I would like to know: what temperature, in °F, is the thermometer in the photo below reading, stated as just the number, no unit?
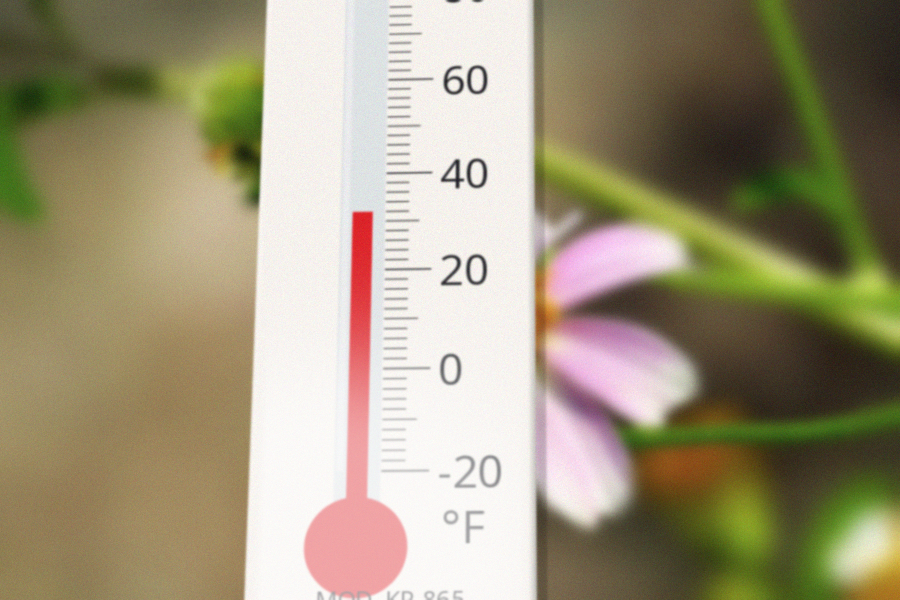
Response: 32
